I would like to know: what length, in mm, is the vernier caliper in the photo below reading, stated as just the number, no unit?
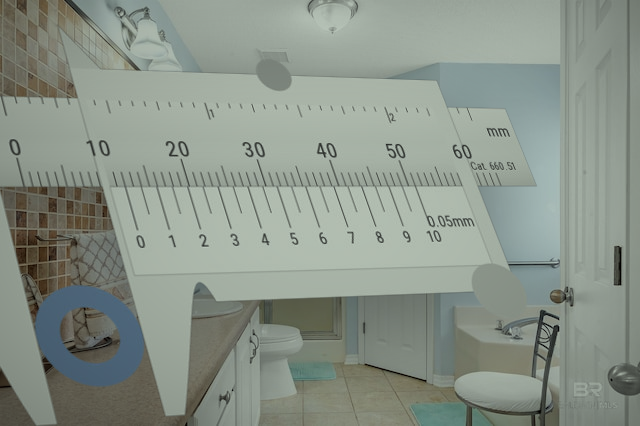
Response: 12.0
